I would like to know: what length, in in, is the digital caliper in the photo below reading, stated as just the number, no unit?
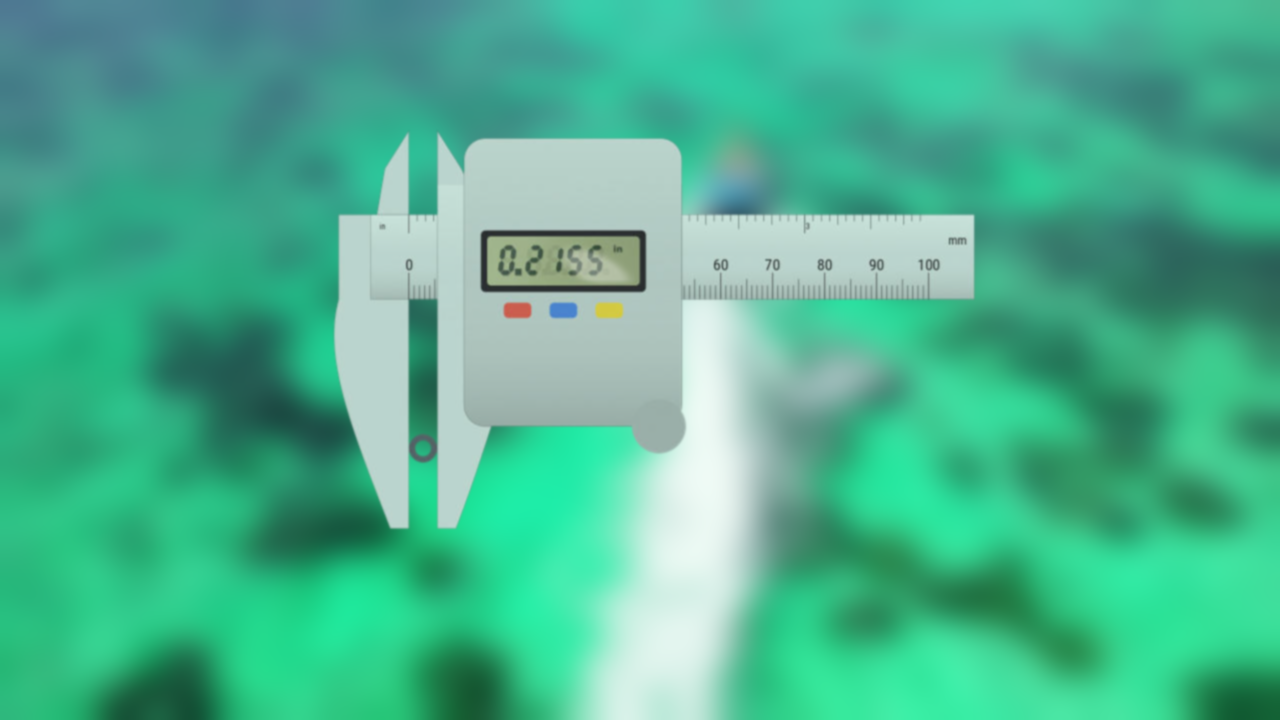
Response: 0.2155
